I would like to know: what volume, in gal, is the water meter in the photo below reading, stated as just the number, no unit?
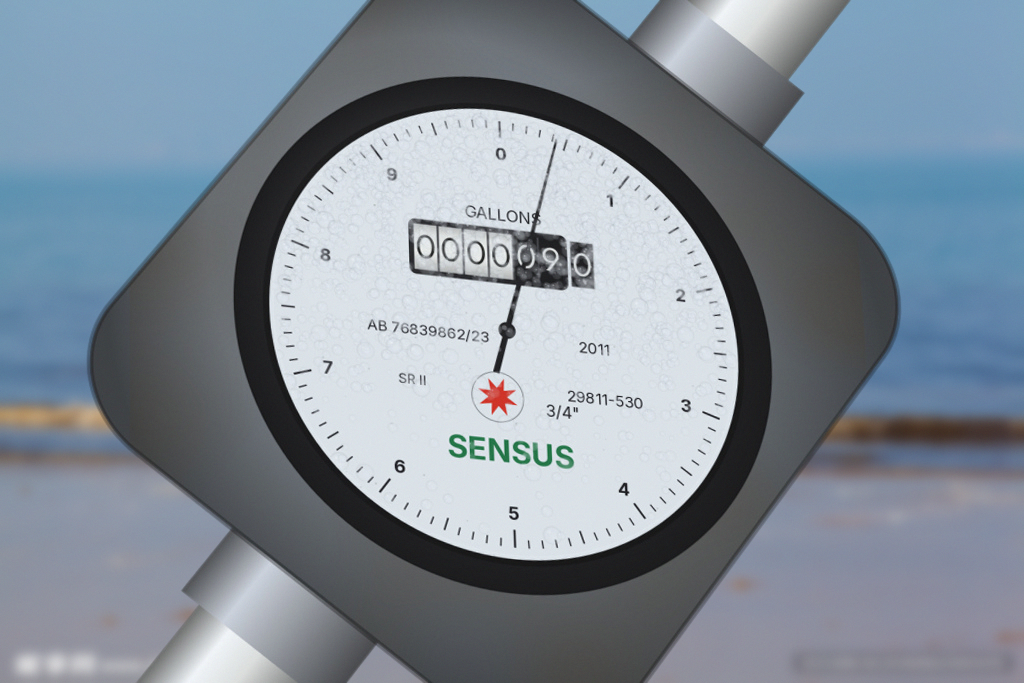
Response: 90.4
